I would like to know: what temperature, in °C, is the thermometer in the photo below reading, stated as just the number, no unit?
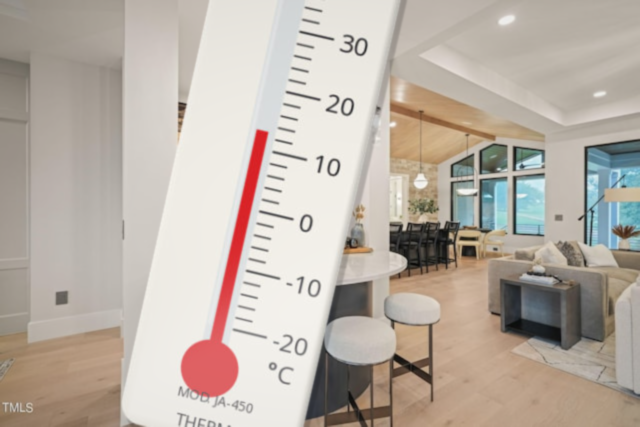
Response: 13
